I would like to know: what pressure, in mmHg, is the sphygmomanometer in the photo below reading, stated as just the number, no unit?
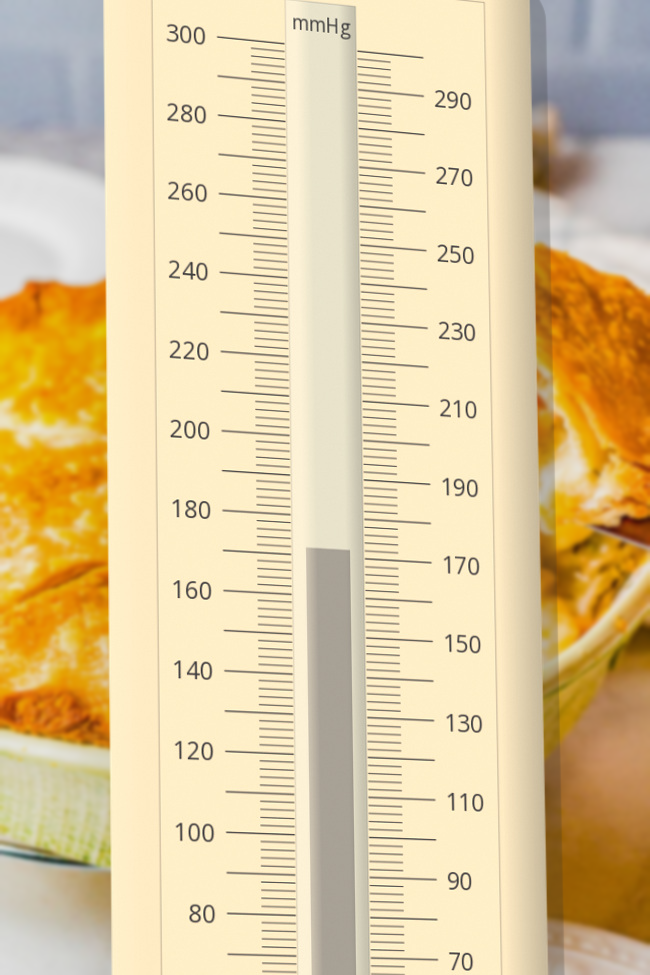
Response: 172
